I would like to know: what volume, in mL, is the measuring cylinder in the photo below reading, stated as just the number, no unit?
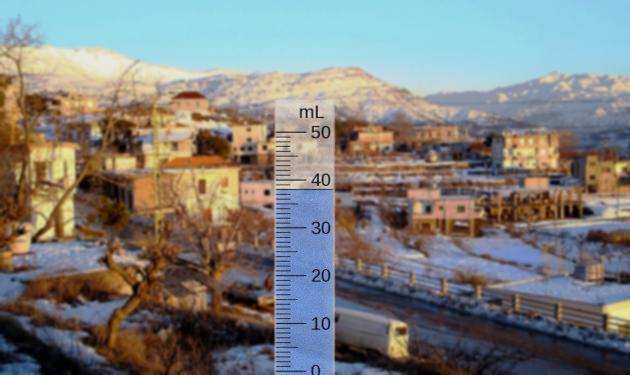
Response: 38
